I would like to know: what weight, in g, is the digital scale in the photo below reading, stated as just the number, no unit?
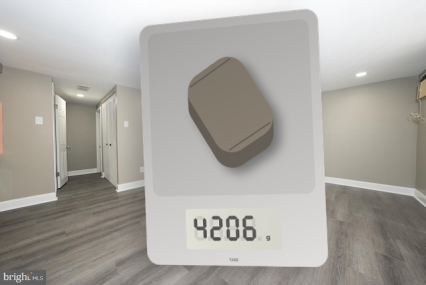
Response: 4206
